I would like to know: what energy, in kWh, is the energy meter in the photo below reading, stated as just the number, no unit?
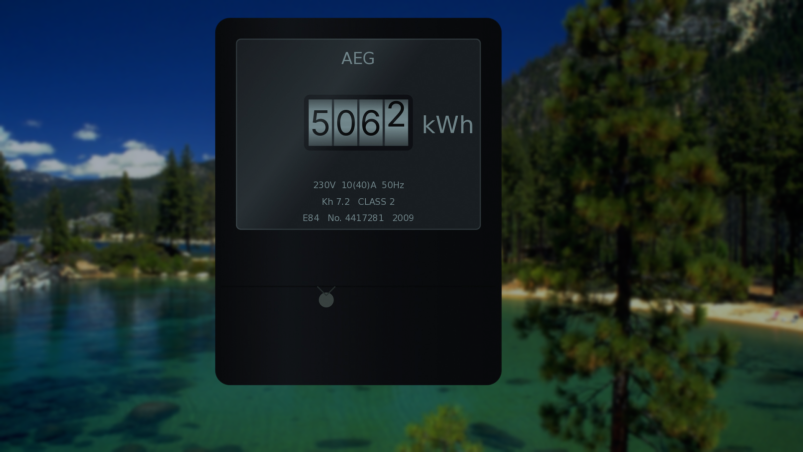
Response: 5062
